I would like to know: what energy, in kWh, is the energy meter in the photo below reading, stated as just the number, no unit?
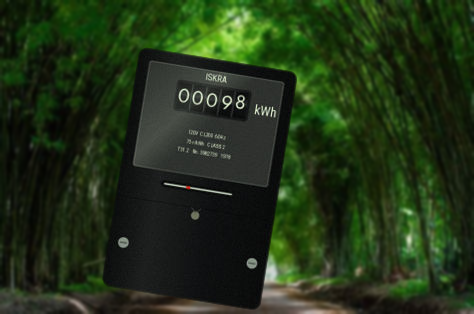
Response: 98
